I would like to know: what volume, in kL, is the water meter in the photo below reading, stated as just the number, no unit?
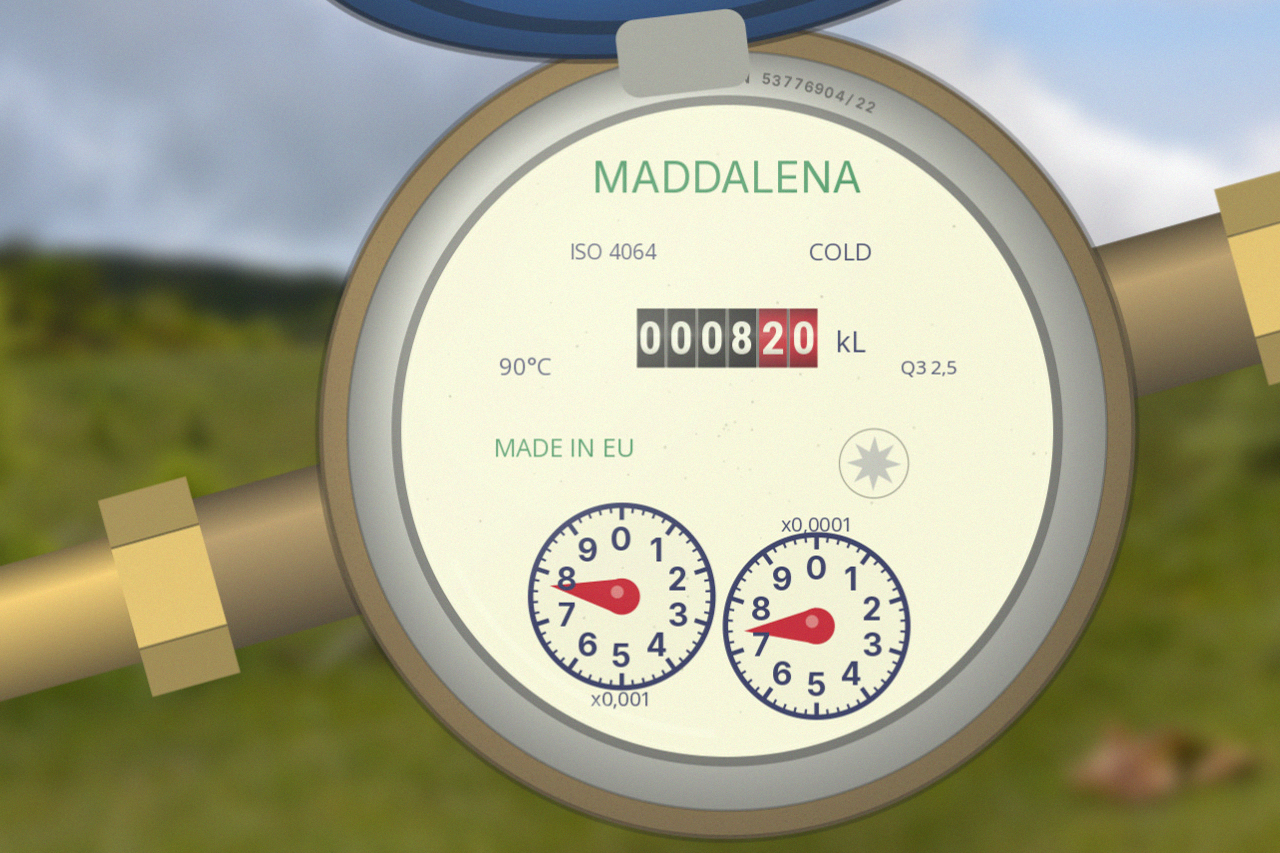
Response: 8.2077
